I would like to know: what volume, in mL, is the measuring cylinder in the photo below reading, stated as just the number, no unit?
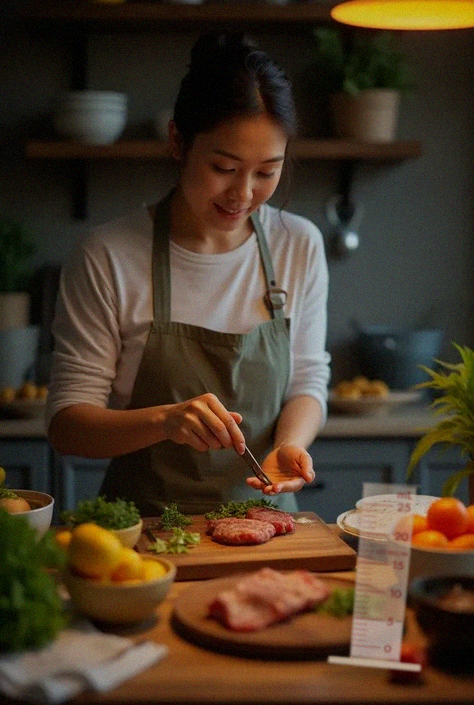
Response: 5
